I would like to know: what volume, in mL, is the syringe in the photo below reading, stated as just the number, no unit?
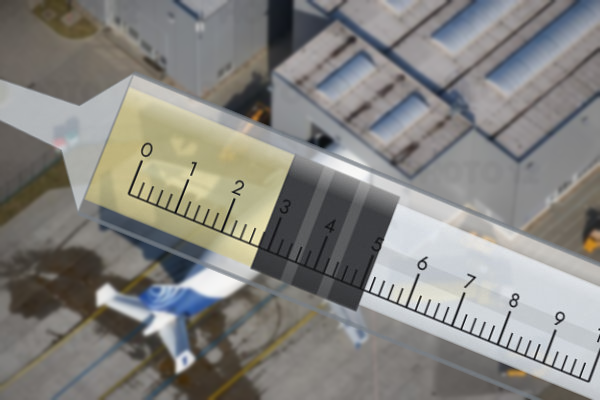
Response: 2.8
